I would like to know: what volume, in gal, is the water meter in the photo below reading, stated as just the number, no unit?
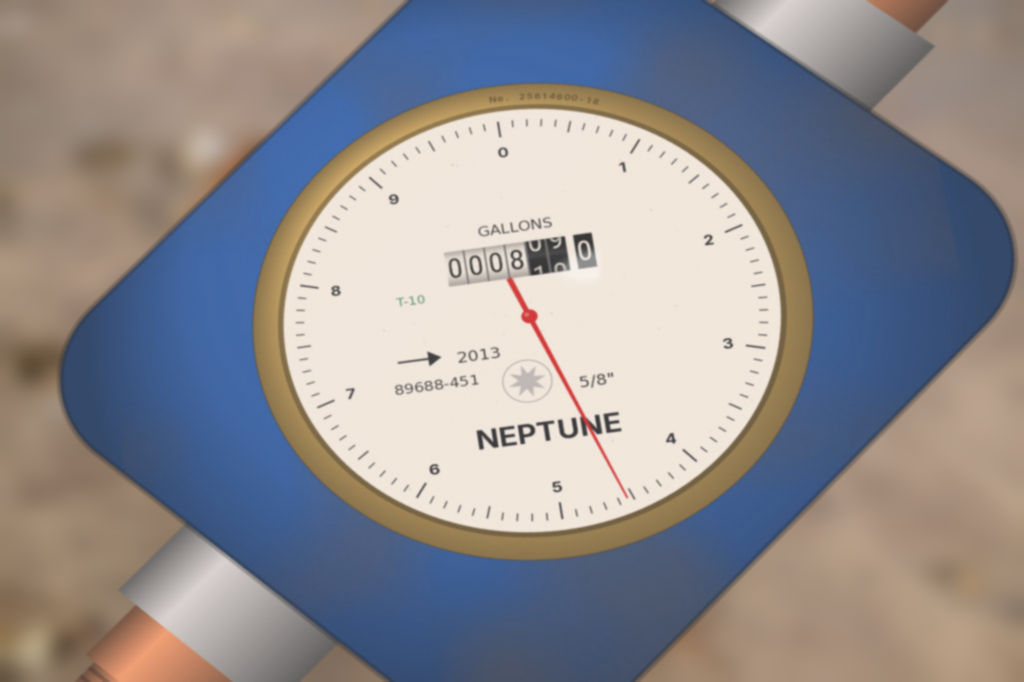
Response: 8094.5
